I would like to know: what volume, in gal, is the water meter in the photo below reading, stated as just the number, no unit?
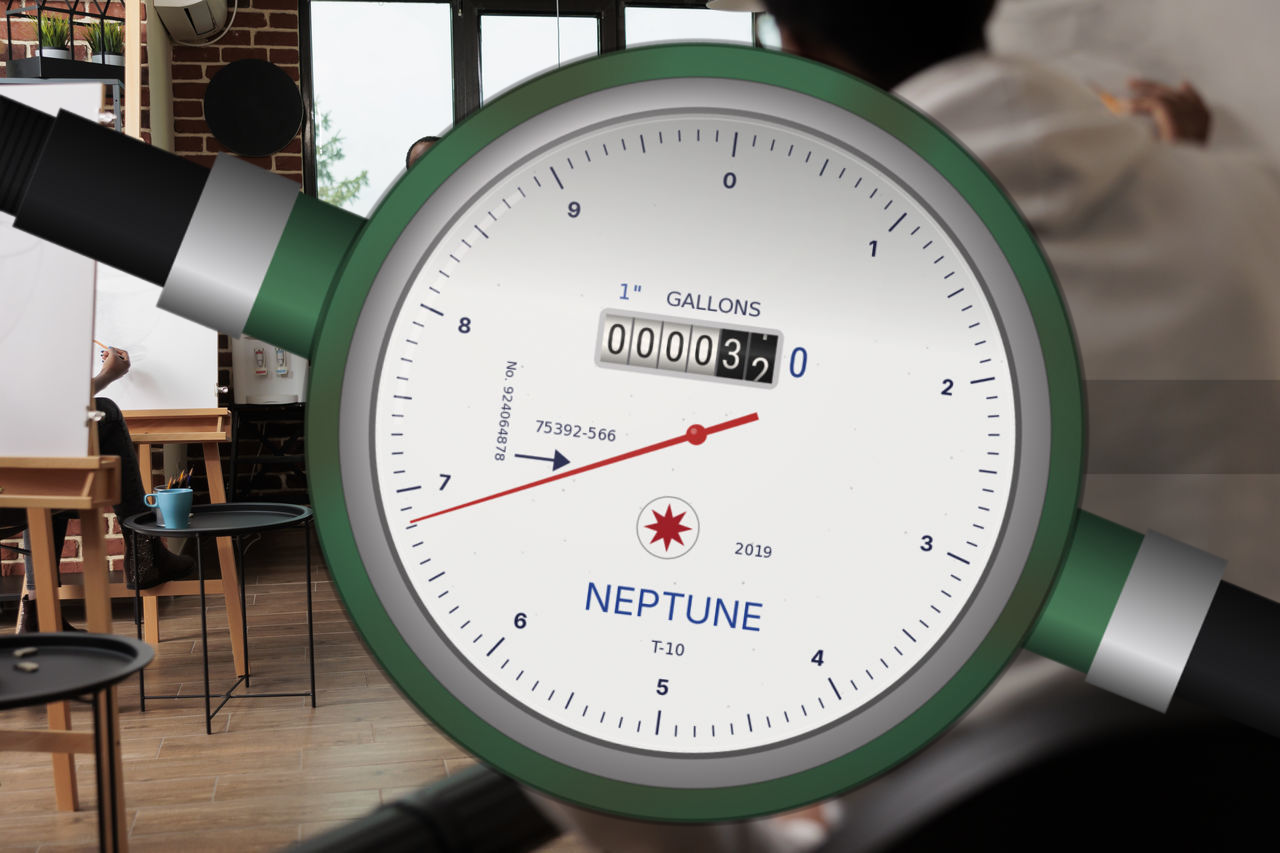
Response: 316.8
